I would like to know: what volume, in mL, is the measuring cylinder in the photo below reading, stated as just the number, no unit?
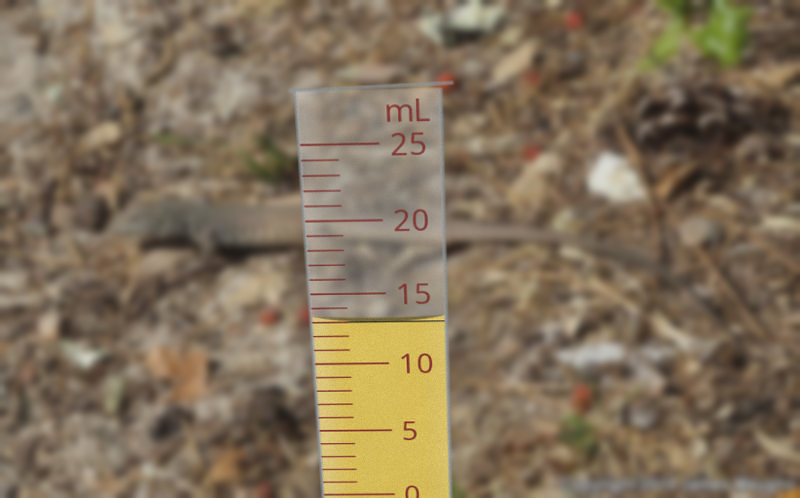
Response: 13
